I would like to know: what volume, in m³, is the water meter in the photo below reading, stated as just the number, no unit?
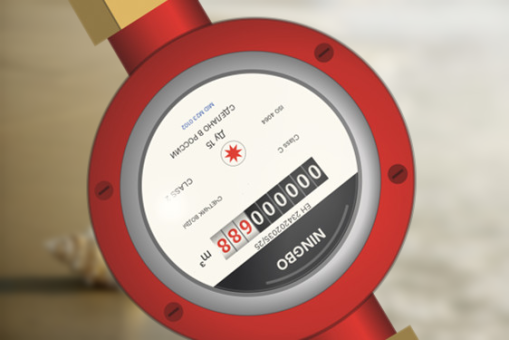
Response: 0.688
